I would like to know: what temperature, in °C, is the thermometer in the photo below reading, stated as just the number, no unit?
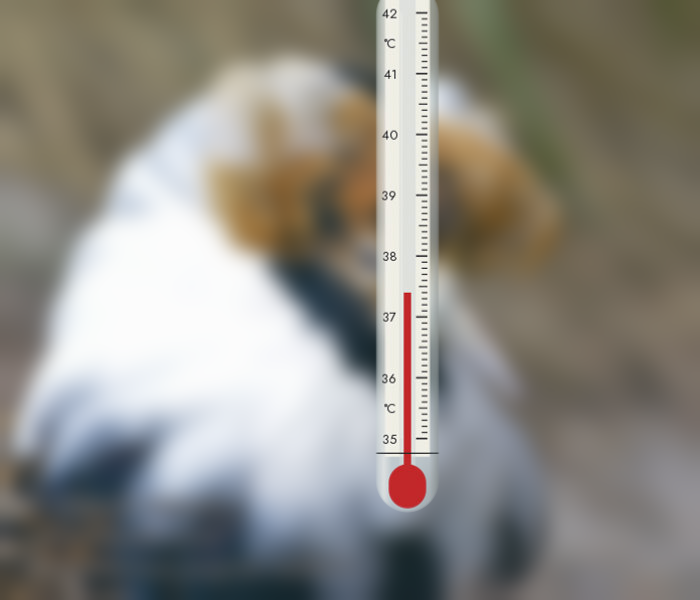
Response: 37.4
